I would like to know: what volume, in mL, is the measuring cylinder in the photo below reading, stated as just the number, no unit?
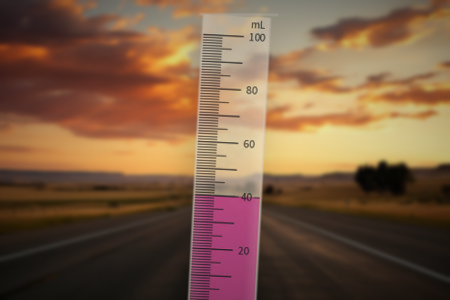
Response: 40
